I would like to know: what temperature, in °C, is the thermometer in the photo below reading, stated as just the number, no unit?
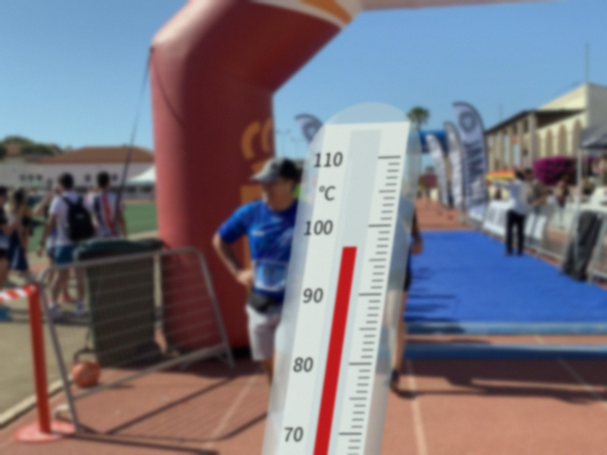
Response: 97
